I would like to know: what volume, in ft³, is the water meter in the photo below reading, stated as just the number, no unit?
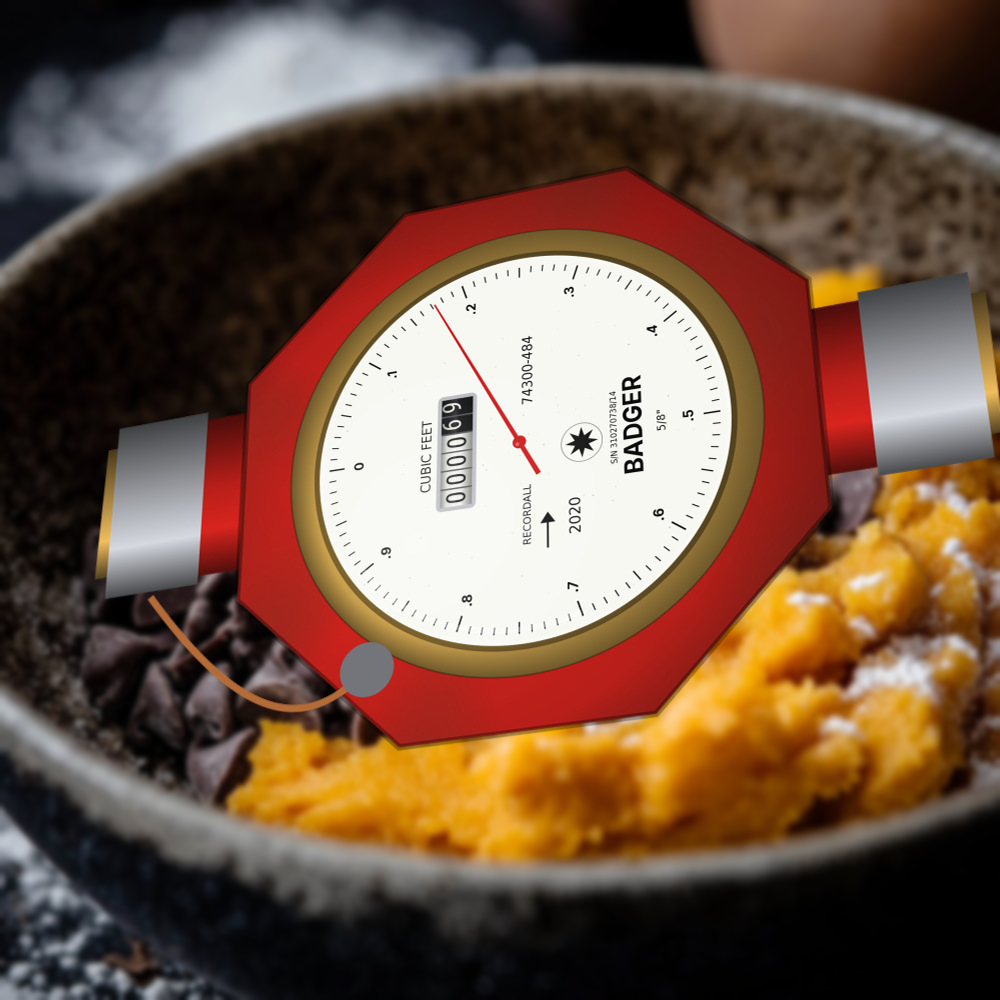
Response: 69.17
